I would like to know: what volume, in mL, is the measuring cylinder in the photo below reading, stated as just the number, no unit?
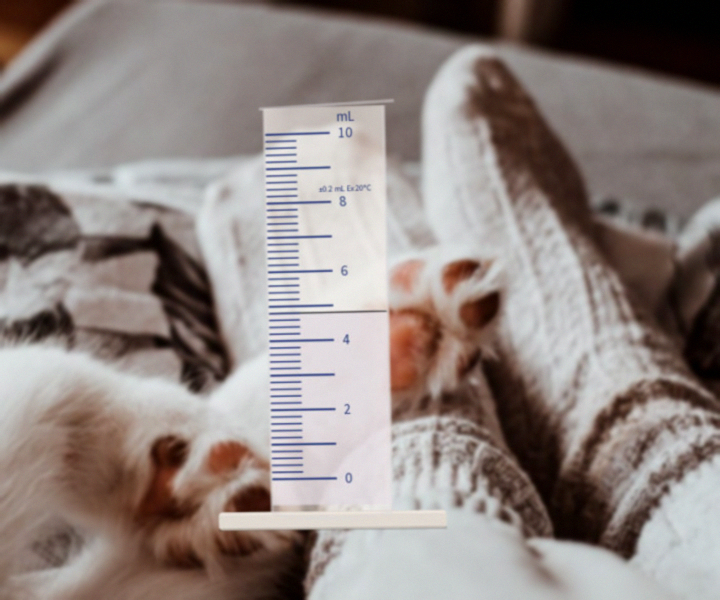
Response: 4.8
